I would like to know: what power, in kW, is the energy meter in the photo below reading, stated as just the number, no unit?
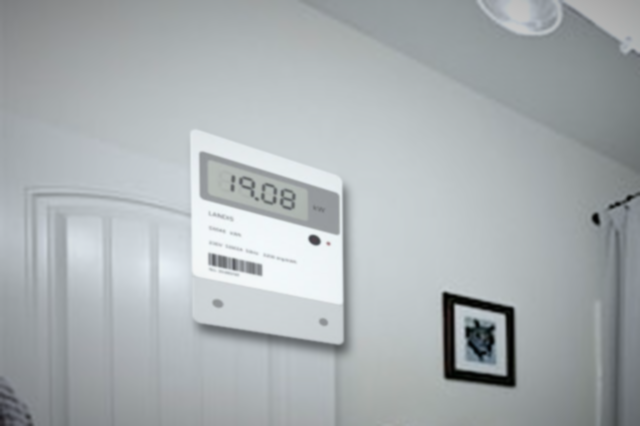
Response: 19.08
